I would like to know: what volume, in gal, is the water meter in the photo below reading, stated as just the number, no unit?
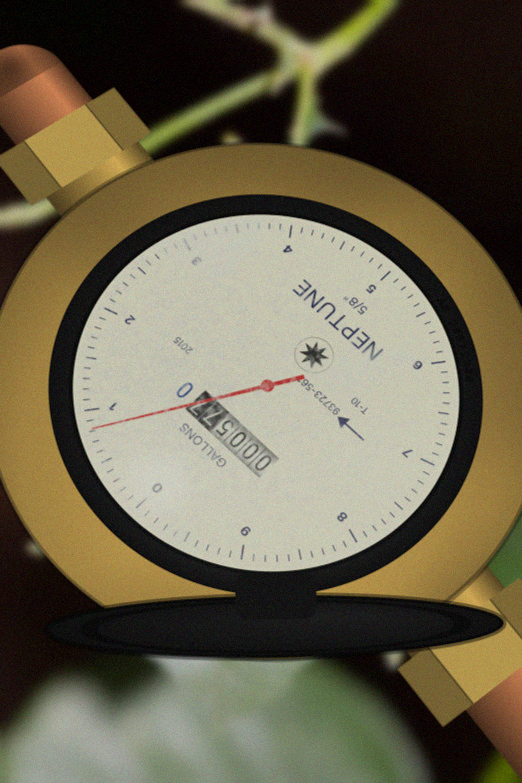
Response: 5770.8
